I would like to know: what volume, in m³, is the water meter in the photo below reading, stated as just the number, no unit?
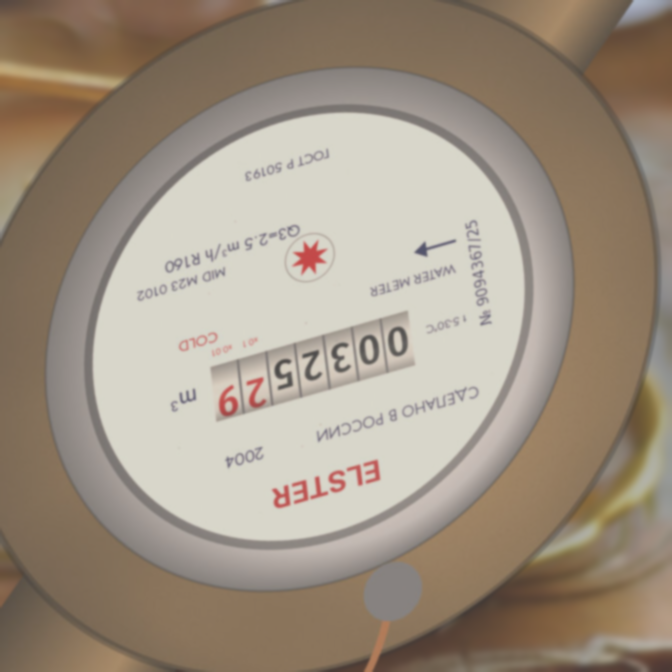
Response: 325.29
